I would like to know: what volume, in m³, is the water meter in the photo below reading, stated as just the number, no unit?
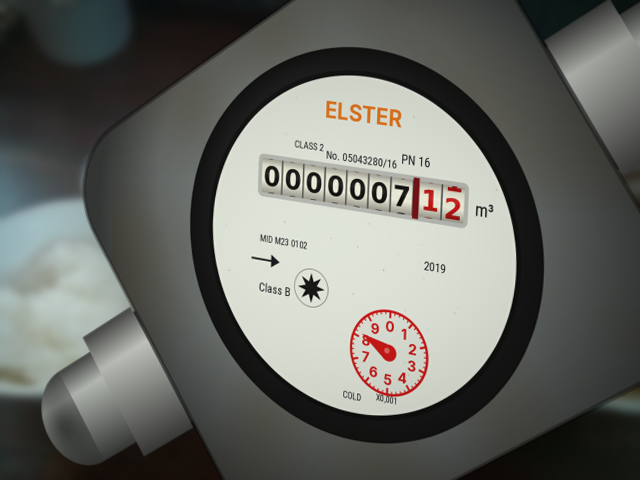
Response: 7.118
